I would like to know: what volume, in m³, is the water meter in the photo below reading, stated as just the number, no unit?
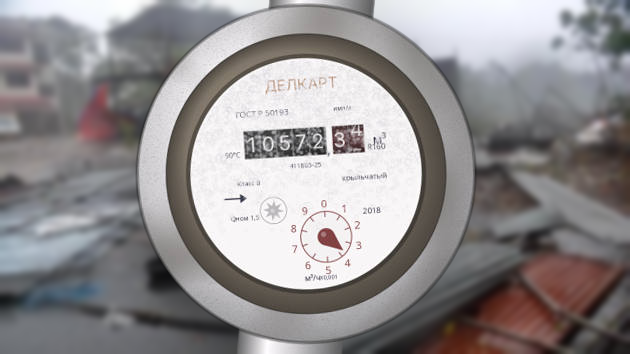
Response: 10572.343
